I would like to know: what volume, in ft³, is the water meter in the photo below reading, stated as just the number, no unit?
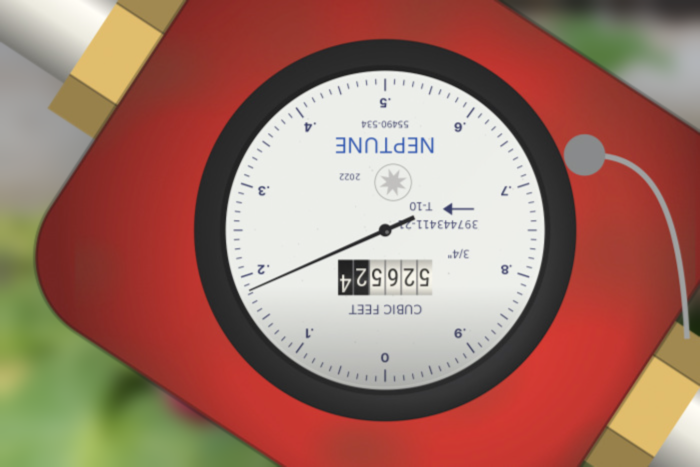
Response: 526524.18
